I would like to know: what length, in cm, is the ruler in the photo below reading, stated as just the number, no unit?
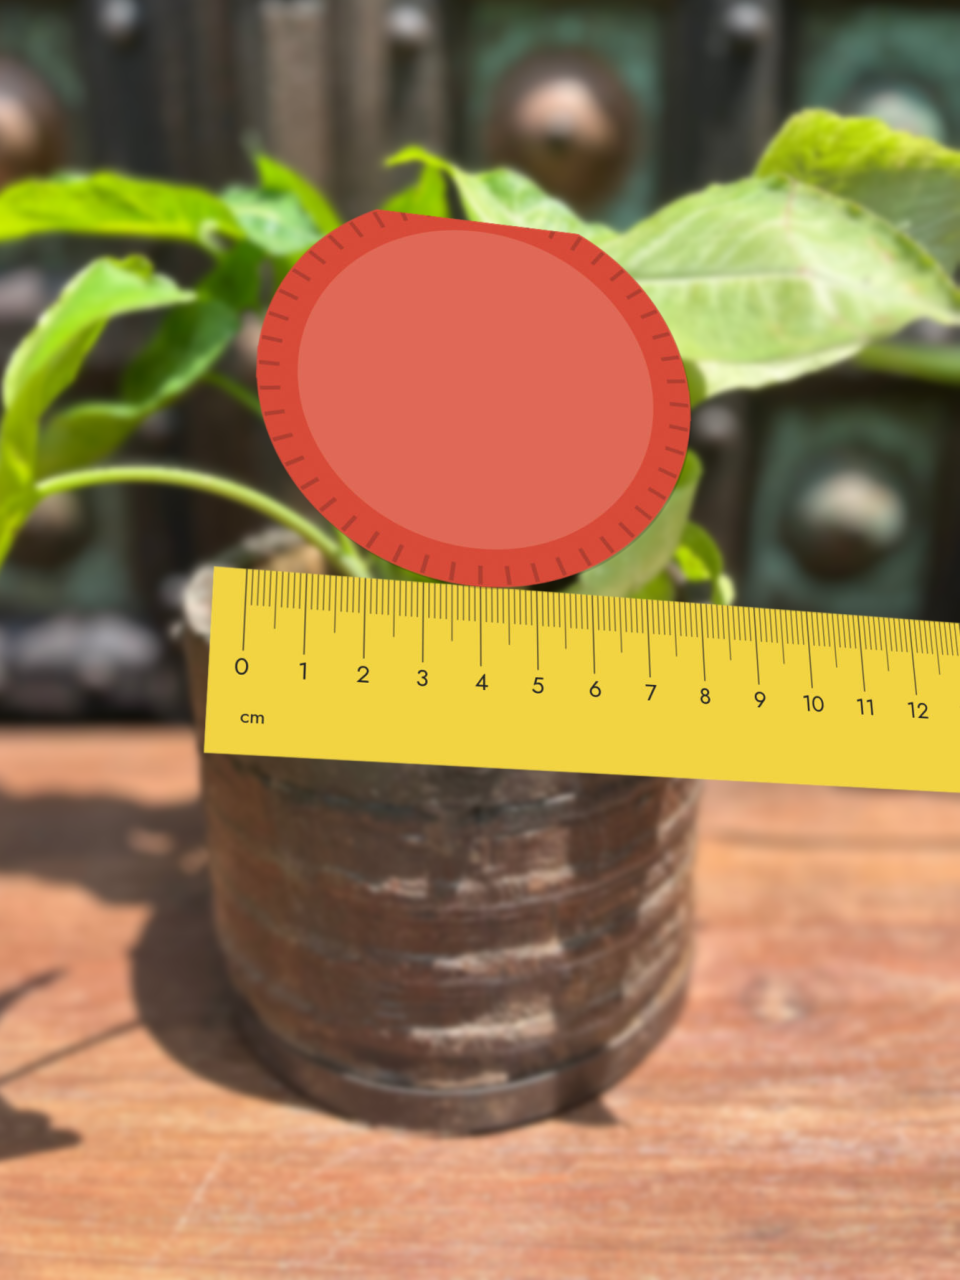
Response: 8
